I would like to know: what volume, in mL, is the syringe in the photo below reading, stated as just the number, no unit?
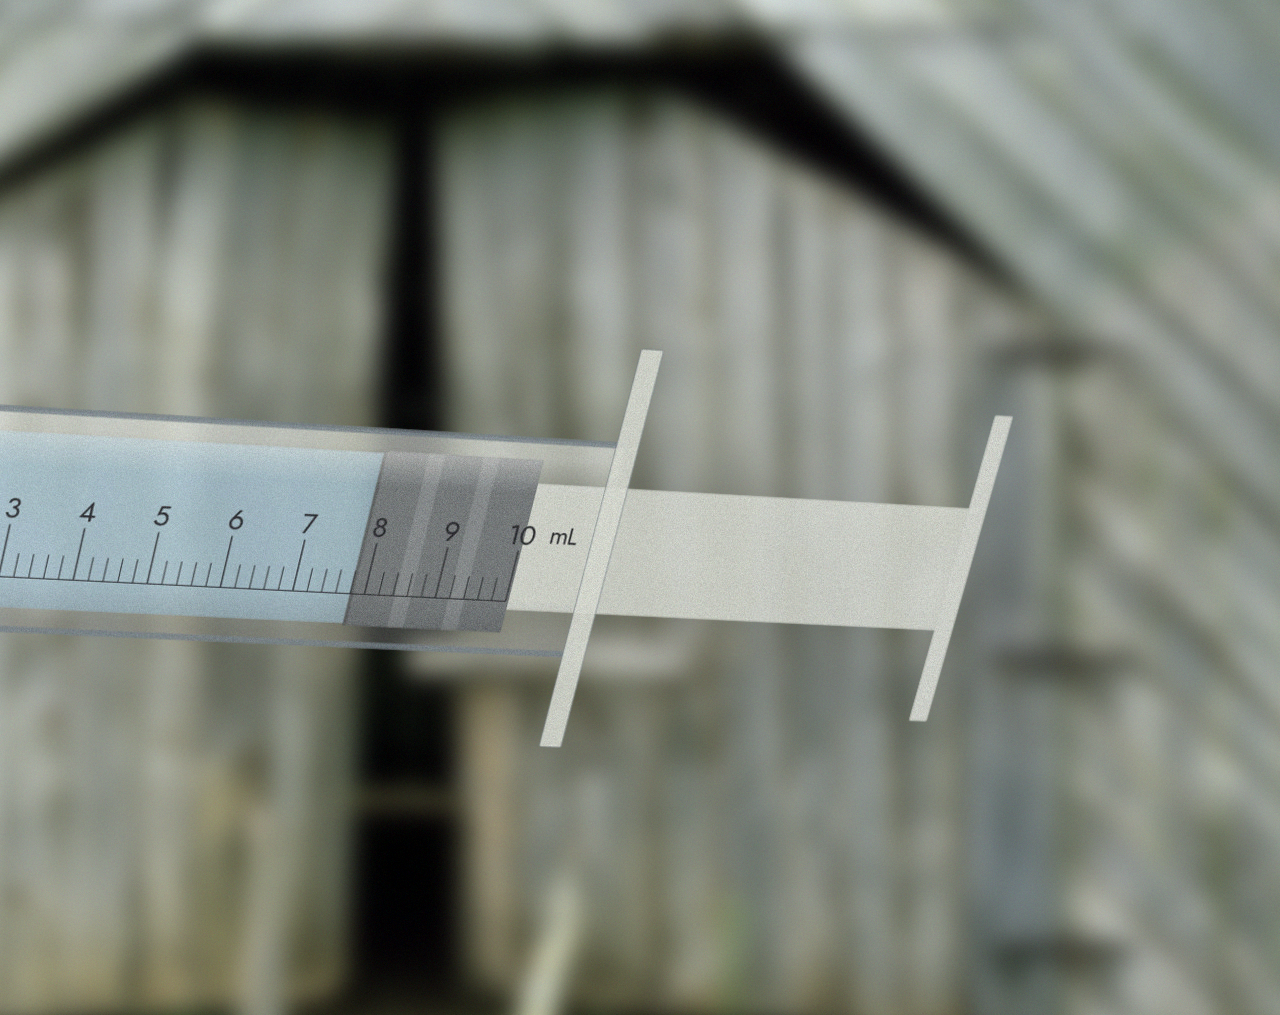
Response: 7.8
